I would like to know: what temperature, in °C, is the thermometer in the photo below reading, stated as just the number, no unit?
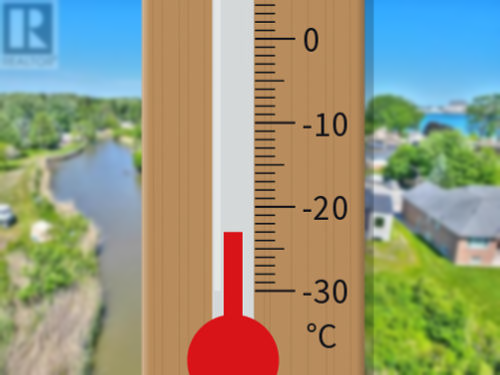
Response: -23
